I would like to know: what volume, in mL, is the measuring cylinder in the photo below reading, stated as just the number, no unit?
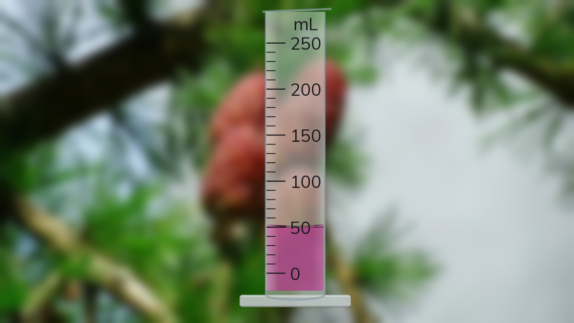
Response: 50
